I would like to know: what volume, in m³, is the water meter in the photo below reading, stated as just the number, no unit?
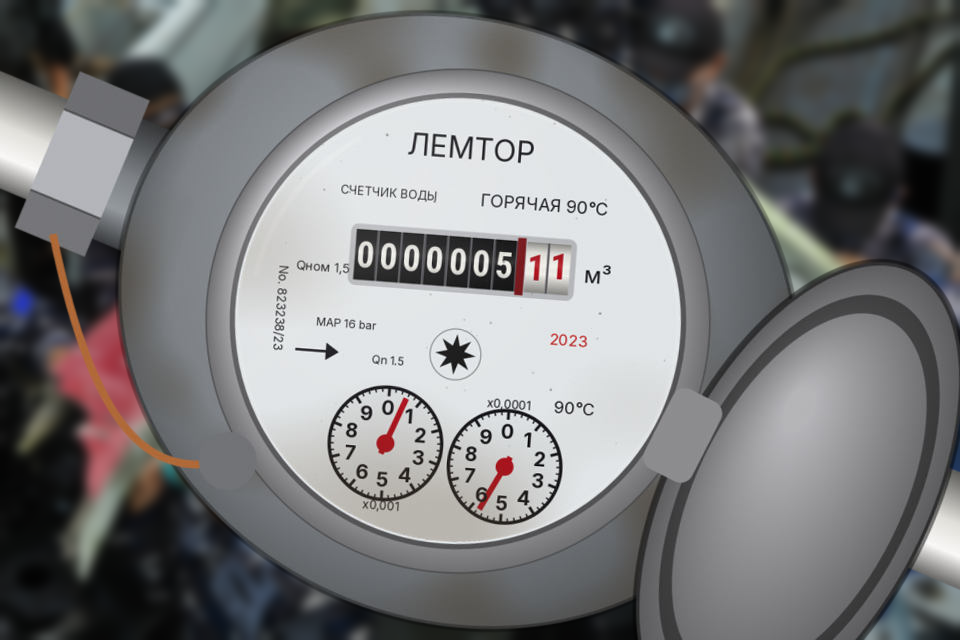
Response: 5.1105
